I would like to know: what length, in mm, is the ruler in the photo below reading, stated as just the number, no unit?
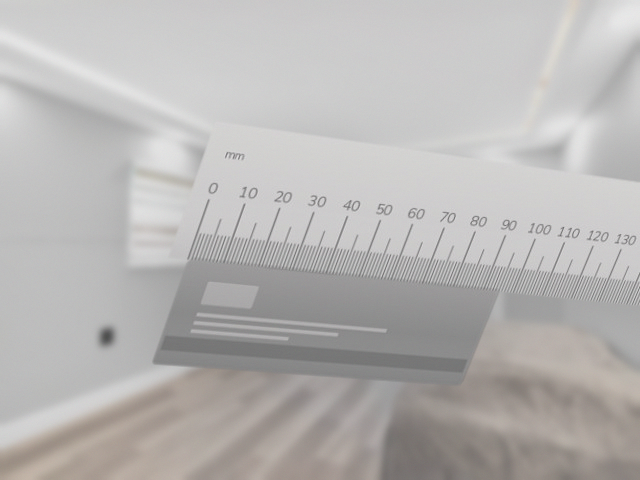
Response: 95
